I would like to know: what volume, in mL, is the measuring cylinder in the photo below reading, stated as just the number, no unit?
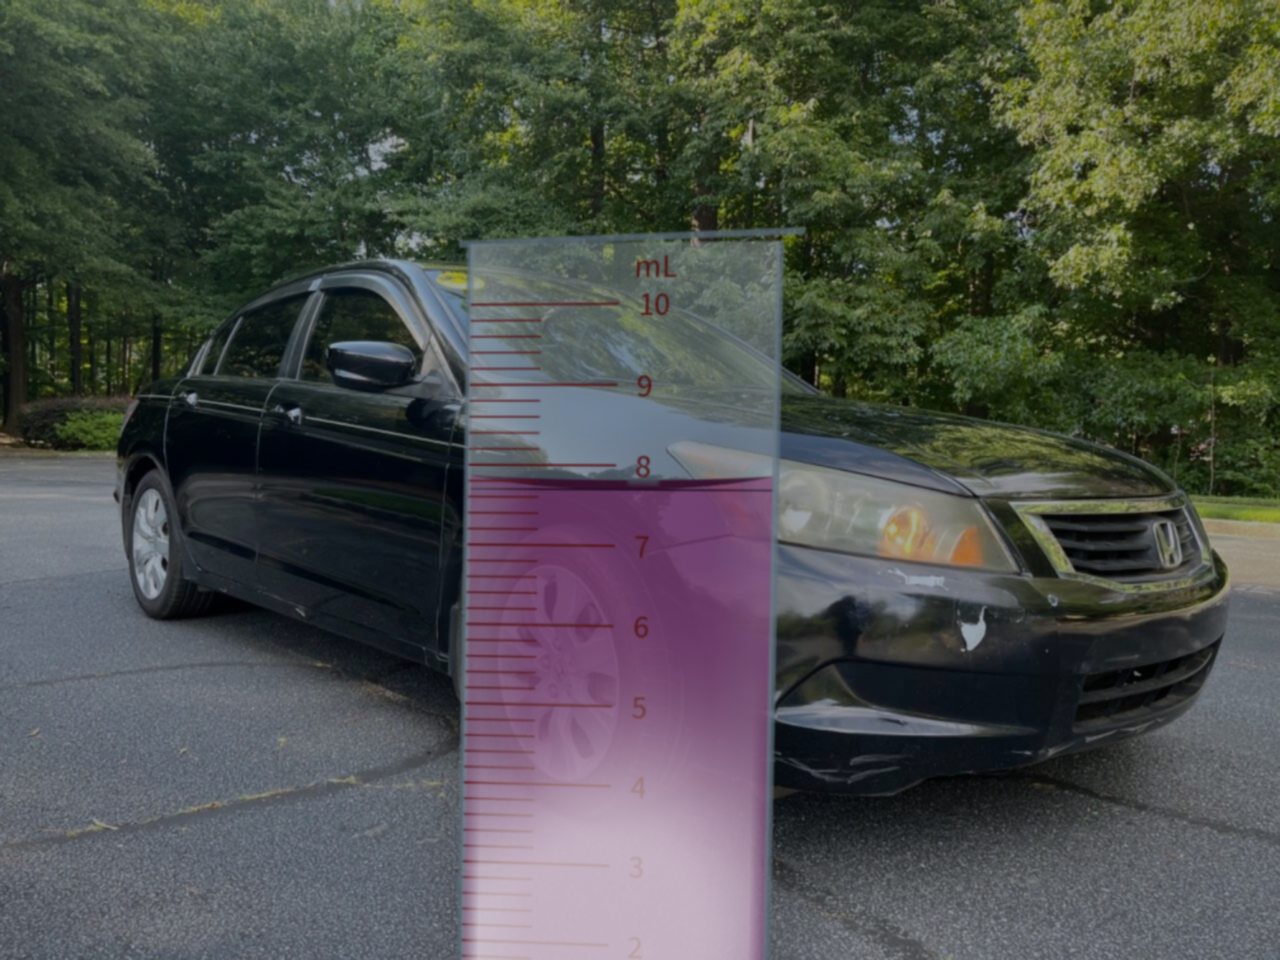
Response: 7.7
